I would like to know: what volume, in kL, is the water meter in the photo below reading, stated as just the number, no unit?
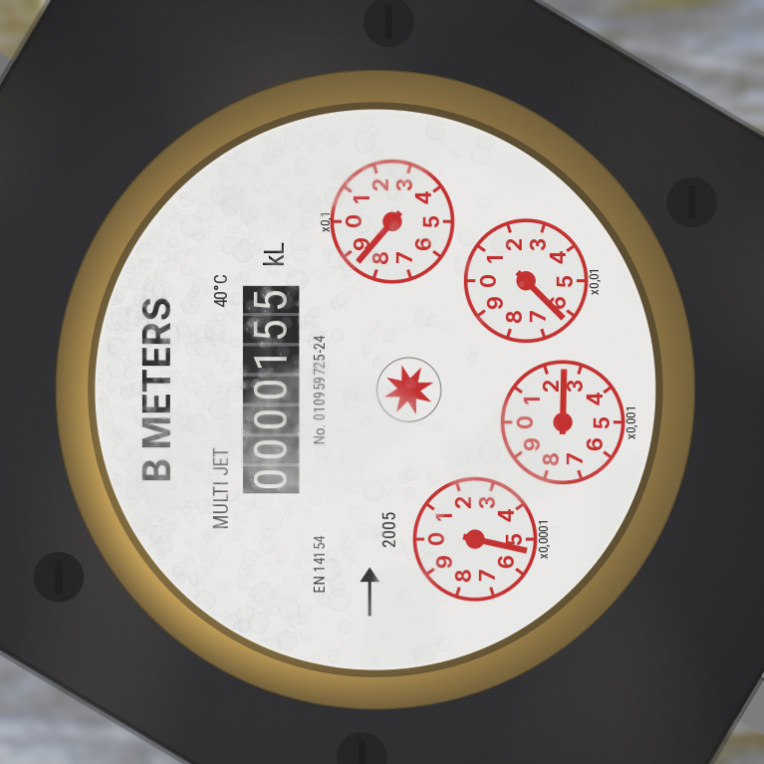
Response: 155.8625
